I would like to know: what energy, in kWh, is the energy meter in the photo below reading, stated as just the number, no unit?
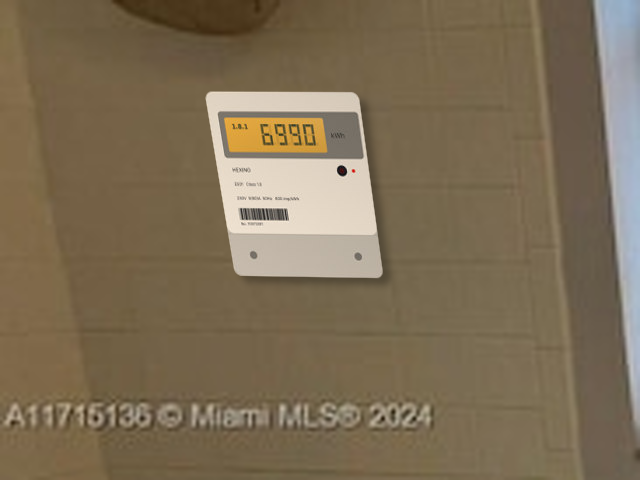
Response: 6990
